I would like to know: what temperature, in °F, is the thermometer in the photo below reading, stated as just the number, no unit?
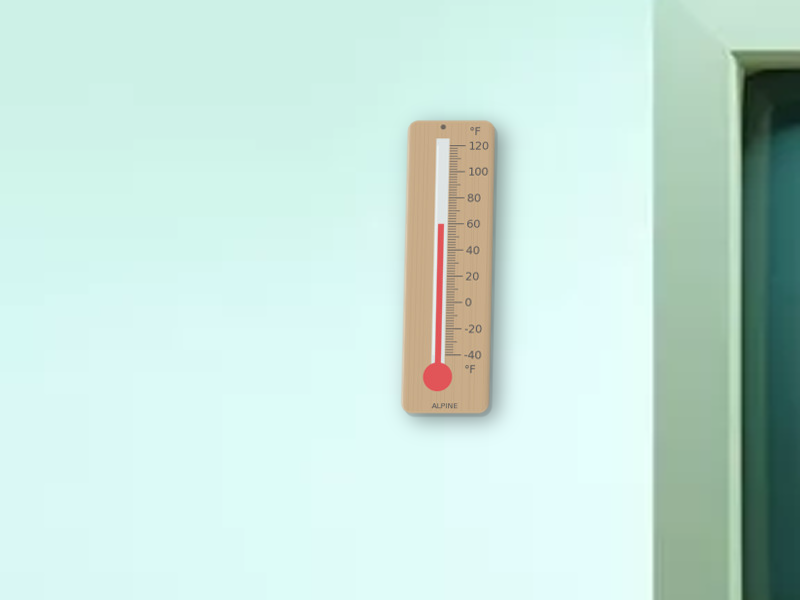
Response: 60
